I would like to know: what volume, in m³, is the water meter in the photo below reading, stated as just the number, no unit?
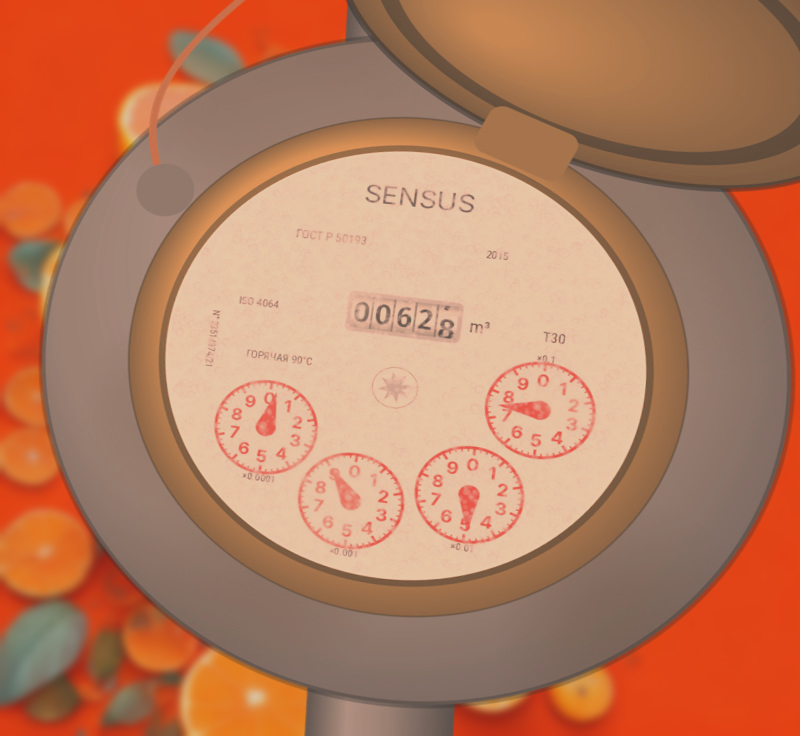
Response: 627.7490
